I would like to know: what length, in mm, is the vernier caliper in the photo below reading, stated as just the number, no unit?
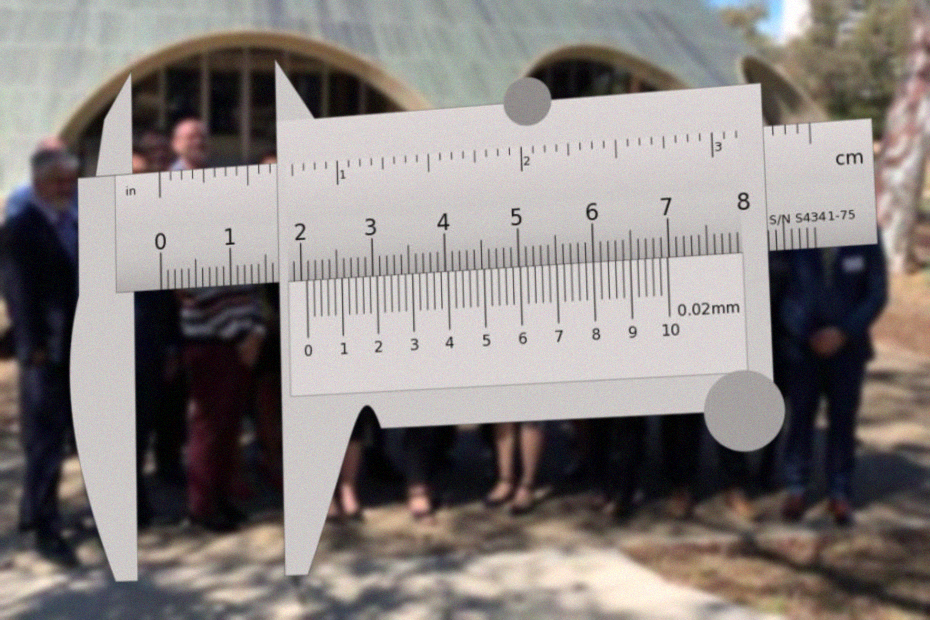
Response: 20.8
